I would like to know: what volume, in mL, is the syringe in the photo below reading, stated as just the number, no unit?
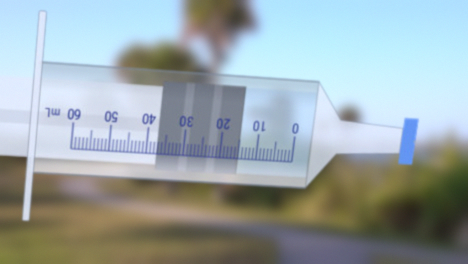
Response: 15
